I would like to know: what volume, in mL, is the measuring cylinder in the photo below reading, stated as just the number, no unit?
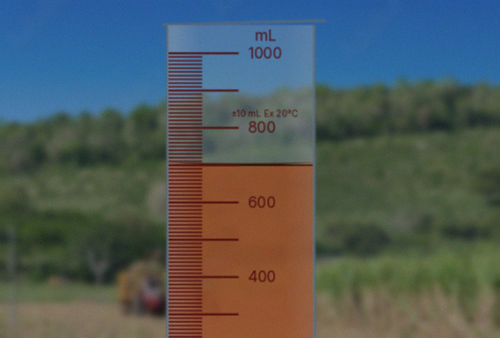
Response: 700
